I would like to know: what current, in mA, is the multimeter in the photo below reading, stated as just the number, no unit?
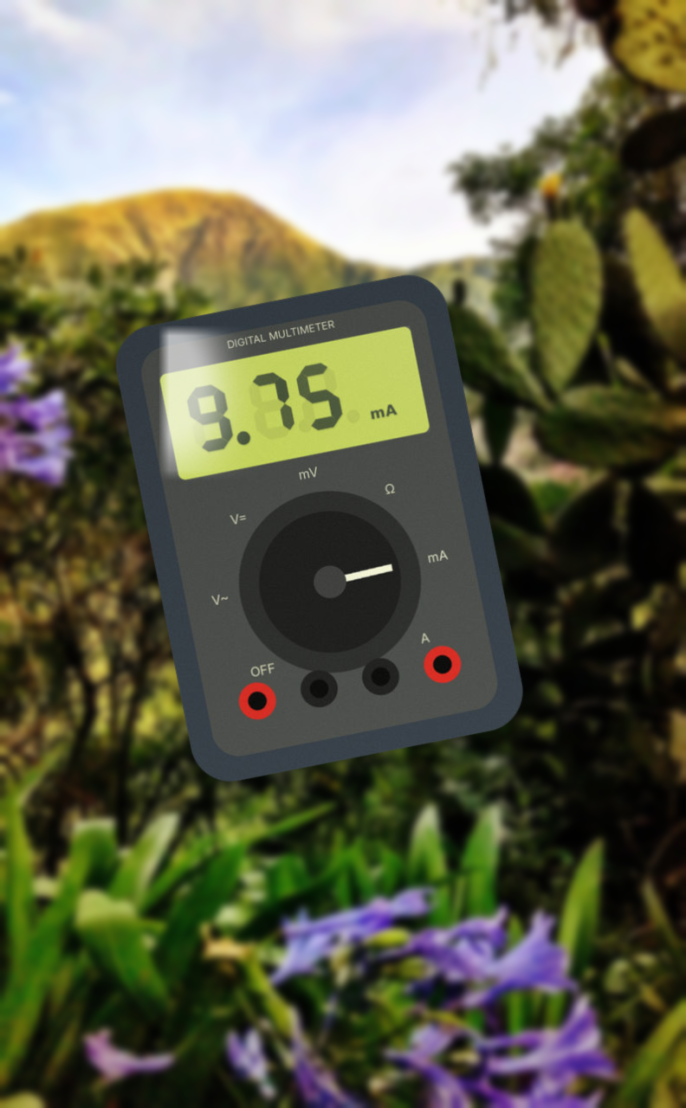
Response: 9.75
